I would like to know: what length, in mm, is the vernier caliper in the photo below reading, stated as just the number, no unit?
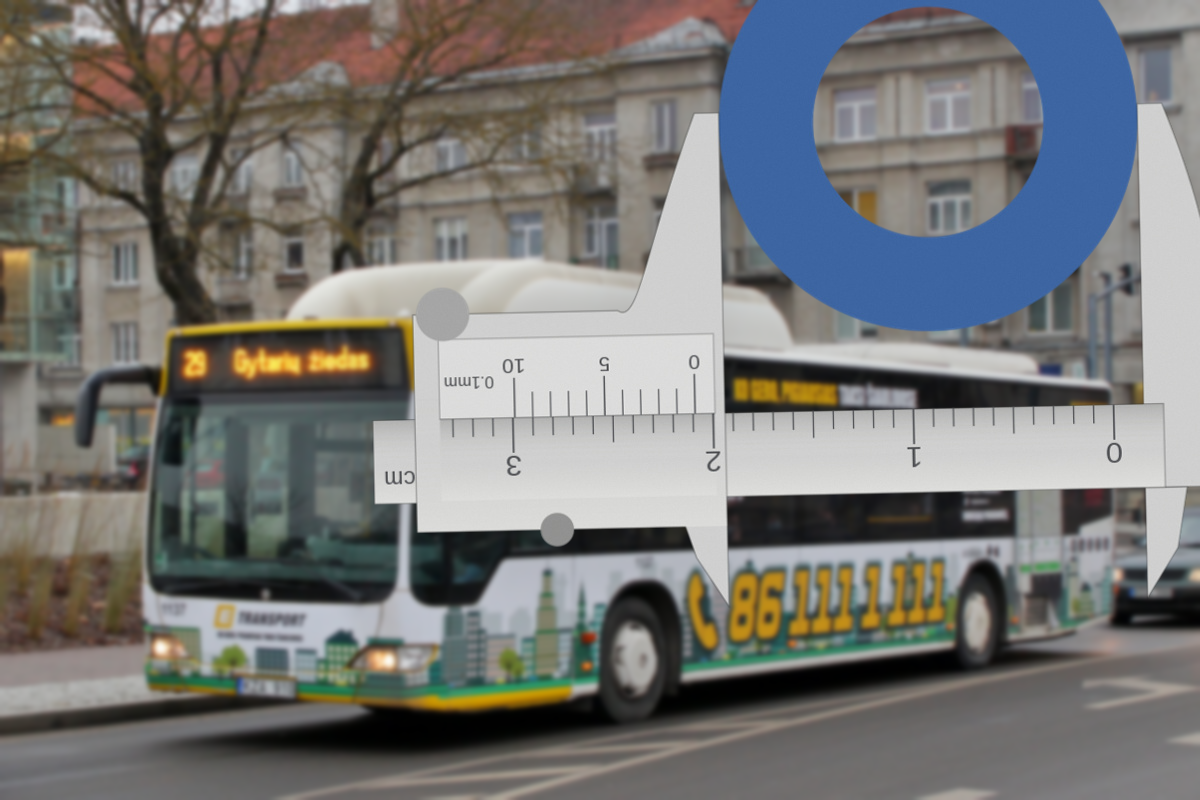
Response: 20.9
